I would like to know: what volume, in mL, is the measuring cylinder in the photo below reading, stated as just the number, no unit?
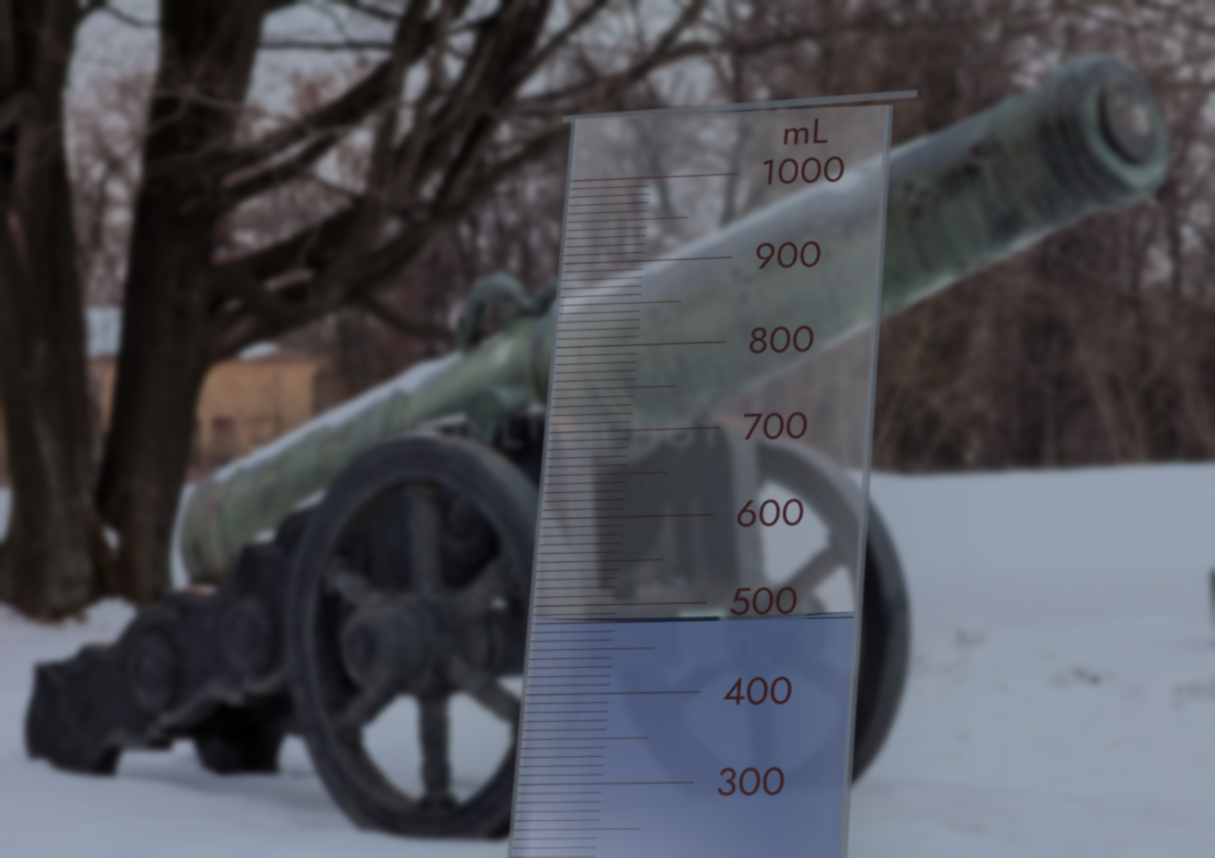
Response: 480
